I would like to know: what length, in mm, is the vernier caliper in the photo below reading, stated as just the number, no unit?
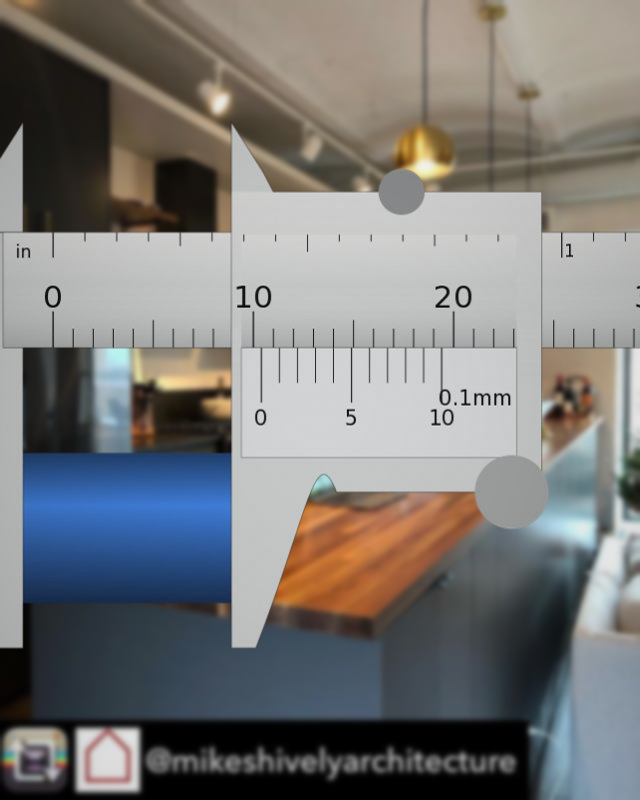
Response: 10.4
